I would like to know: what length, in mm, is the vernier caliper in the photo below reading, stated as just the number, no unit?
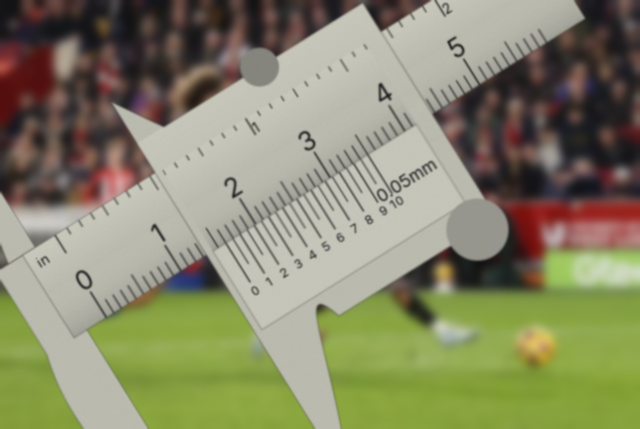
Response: 16.0
